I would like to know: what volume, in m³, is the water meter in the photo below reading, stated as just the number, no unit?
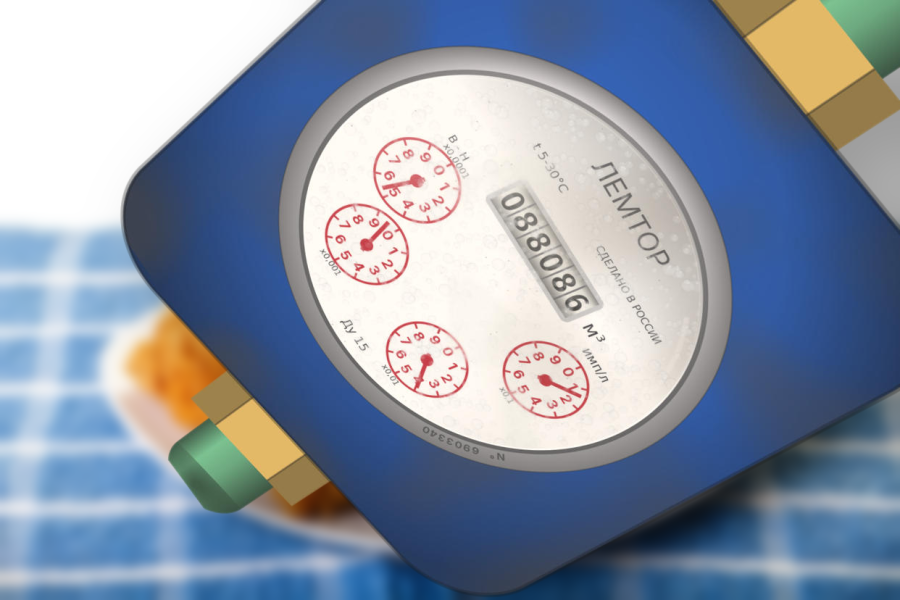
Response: 88086.1395
